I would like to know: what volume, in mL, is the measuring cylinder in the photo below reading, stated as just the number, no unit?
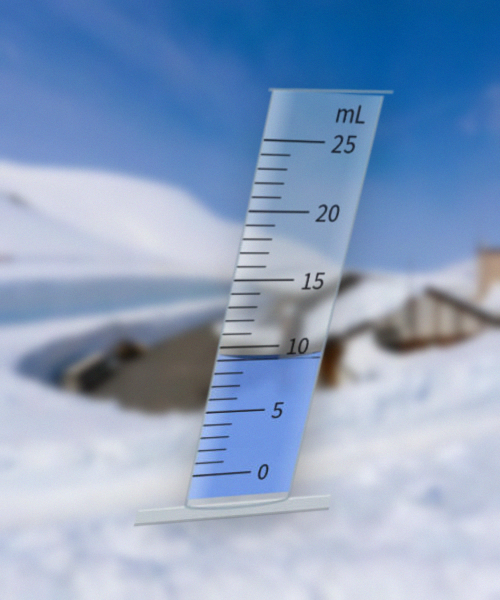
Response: 9
